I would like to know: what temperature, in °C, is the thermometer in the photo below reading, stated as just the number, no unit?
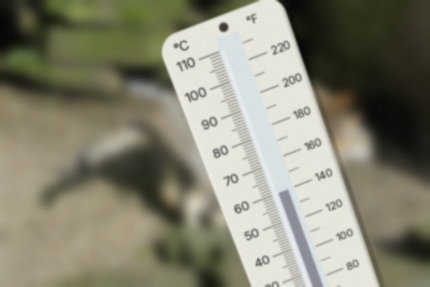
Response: 60
